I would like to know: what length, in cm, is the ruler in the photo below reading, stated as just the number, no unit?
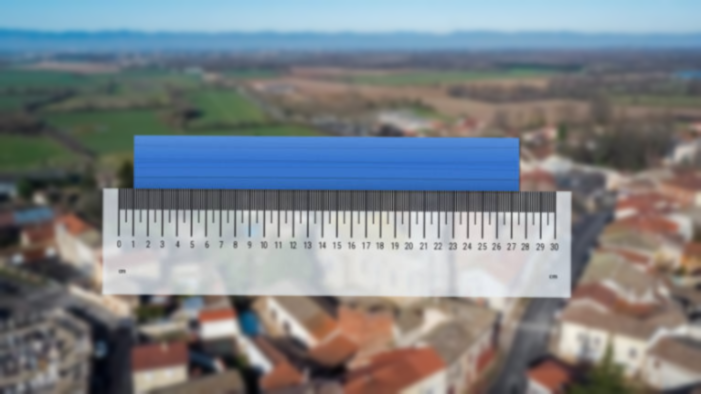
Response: 26.5
